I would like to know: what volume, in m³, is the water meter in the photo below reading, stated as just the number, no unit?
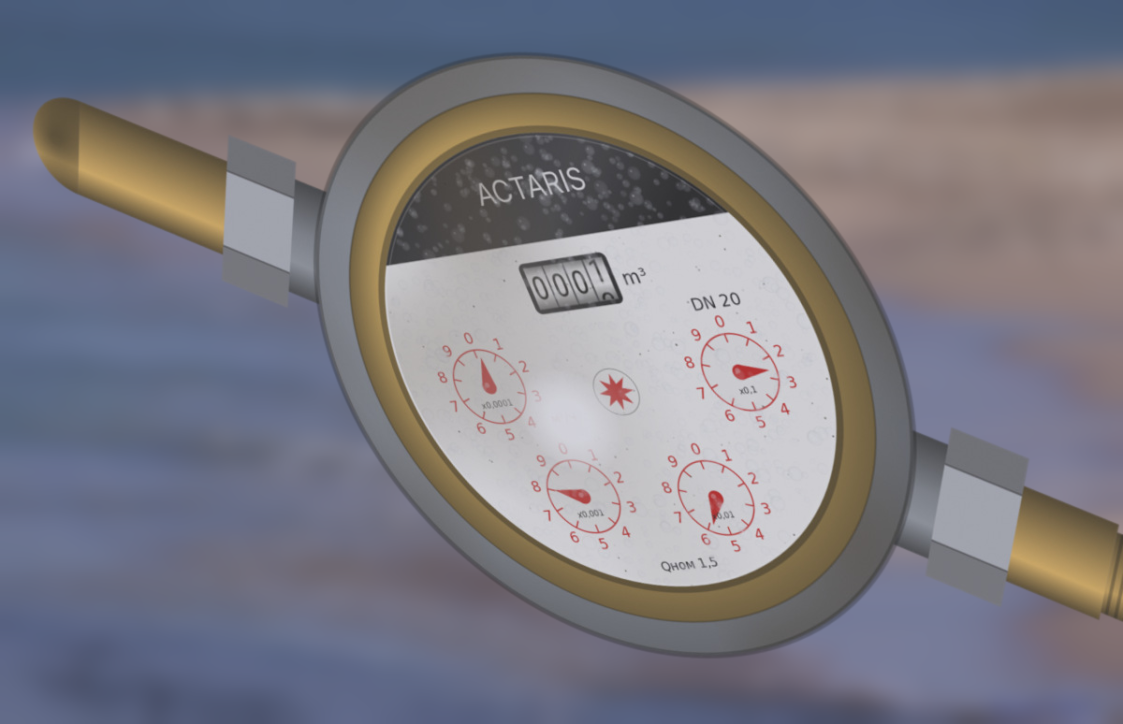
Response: 1.2580
